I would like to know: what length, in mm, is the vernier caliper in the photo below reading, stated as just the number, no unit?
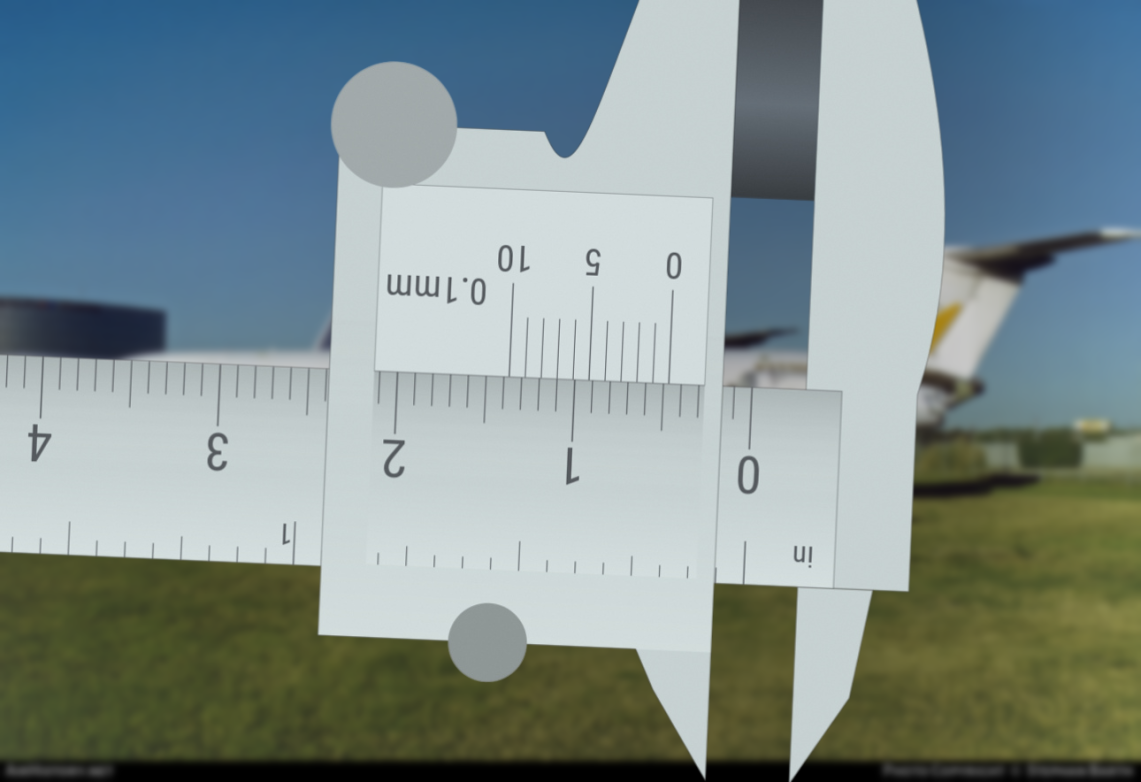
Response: 4.7
